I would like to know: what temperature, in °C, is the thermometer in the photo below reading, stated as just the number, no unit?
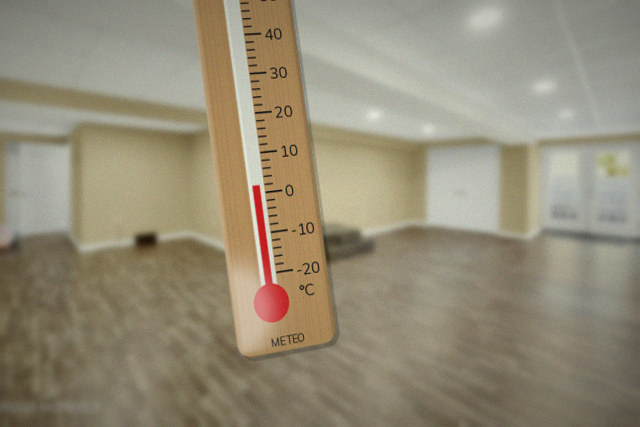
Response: 2
